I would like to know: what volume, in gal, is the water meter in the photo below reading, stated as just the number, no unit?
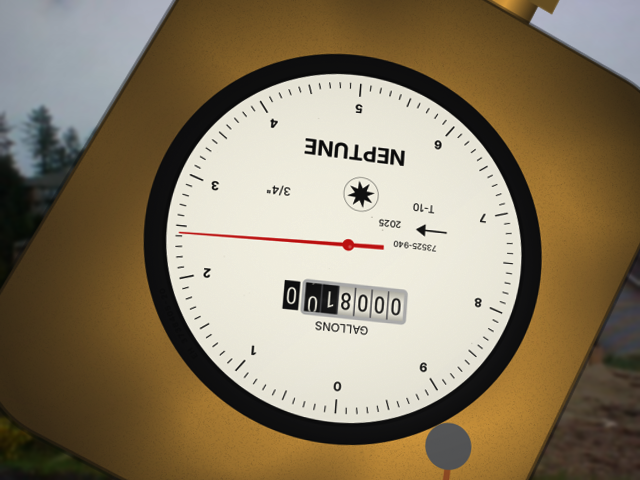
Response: 8102.4
